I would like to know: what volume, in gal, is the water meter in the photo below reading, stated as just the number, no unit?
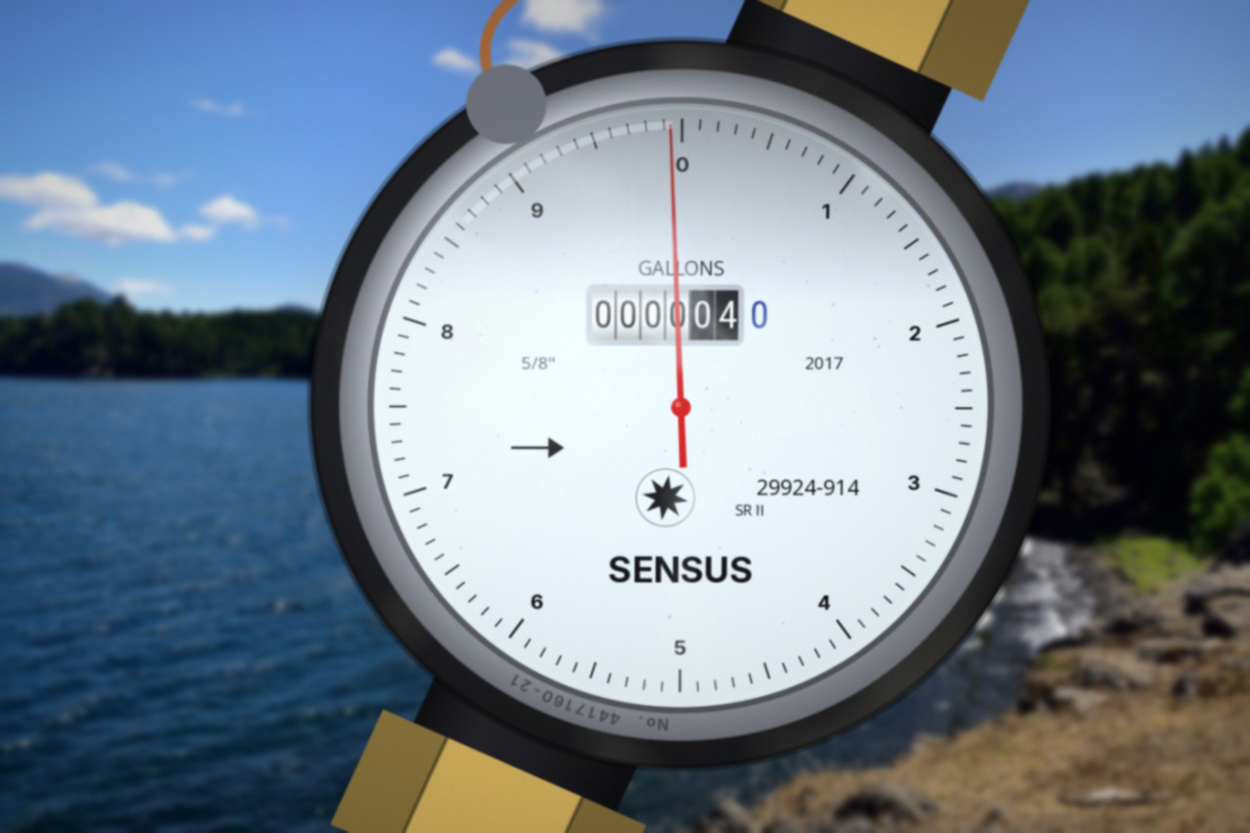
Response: 39.9
